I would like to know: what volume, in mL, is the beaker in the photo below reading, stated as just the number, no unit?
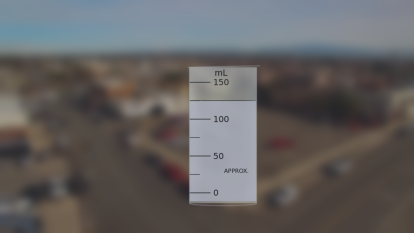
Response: 125
